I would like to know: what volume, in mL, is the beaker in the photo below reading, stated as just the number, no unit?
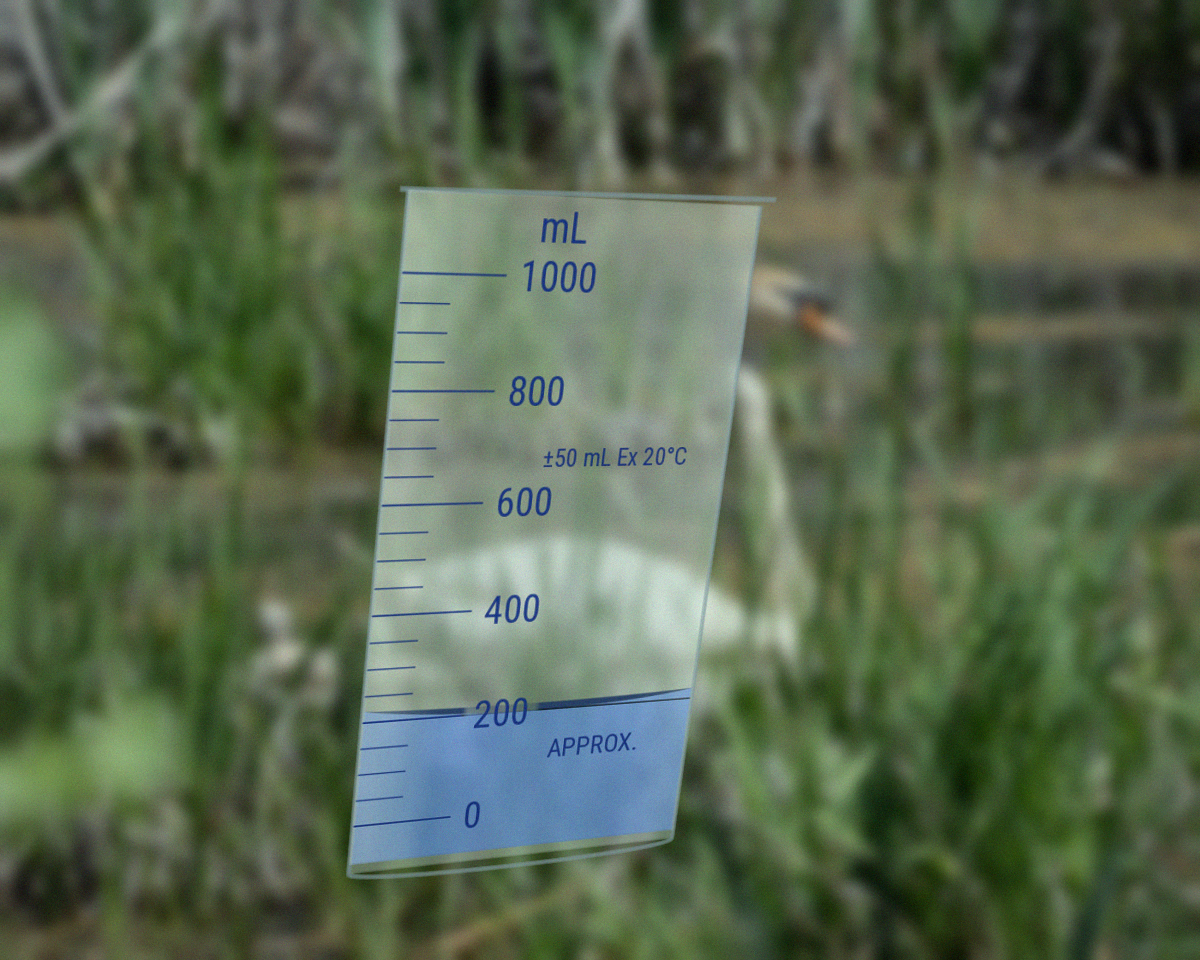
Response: 200
